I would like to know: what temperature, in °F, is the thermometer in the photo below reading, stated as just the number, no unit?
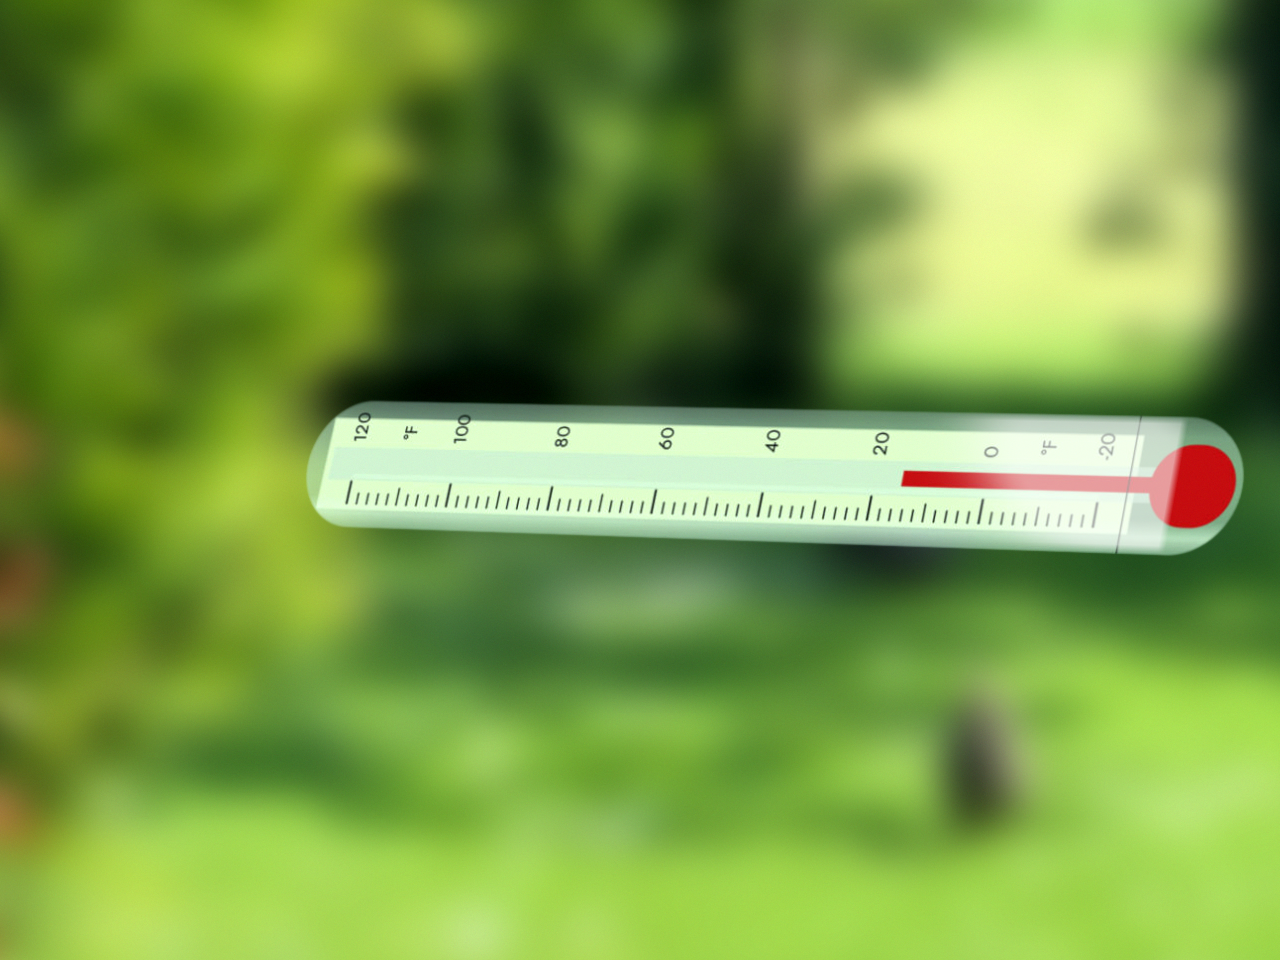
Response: 15
